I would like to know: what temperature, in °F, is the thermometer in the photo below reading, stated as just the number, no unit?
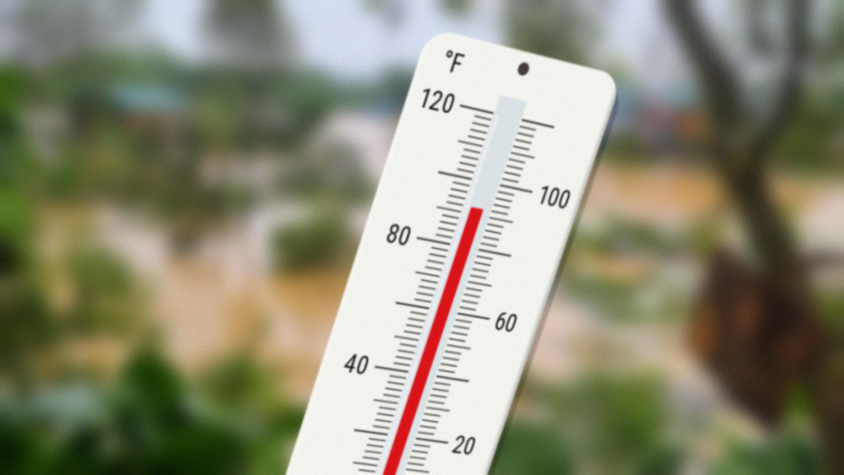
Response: 92
